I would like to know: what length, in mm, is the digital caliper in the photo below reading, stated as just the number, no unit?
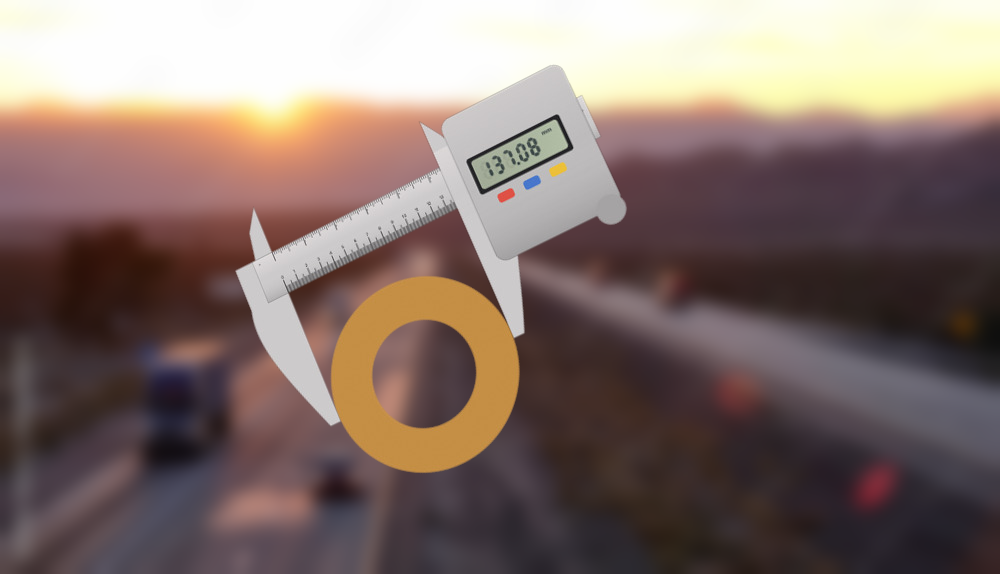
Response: 137.08
